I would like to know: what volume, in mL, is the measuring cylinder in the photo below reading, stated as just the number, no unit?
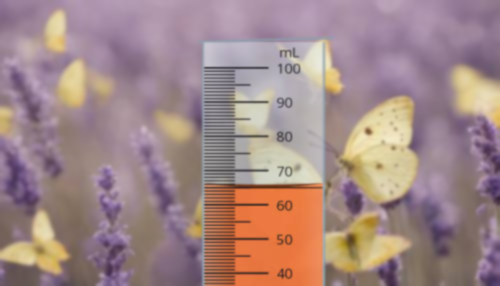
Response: 65
